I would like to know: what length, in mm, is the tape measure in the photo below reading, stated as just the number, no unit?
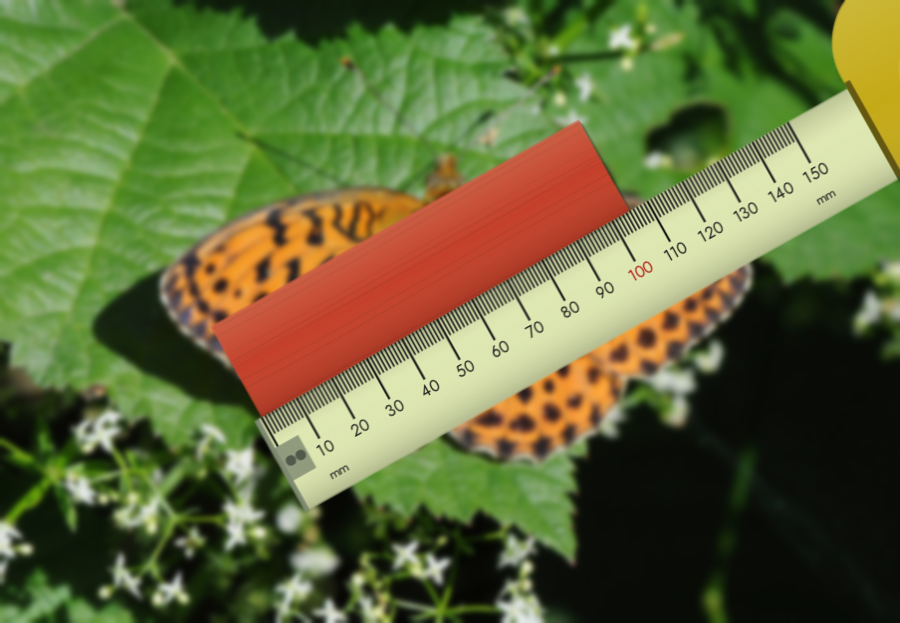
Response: 105
